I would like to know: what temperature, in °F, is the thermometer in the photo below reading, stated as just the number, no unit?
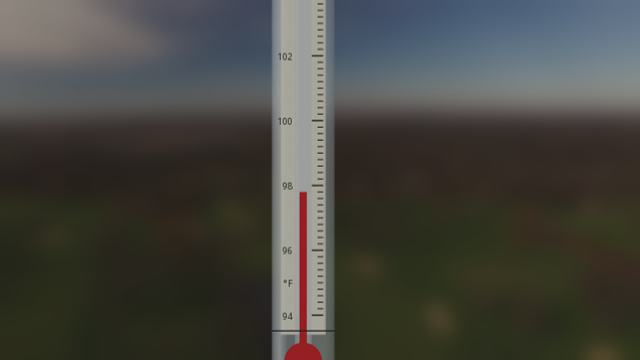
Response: 97.8
